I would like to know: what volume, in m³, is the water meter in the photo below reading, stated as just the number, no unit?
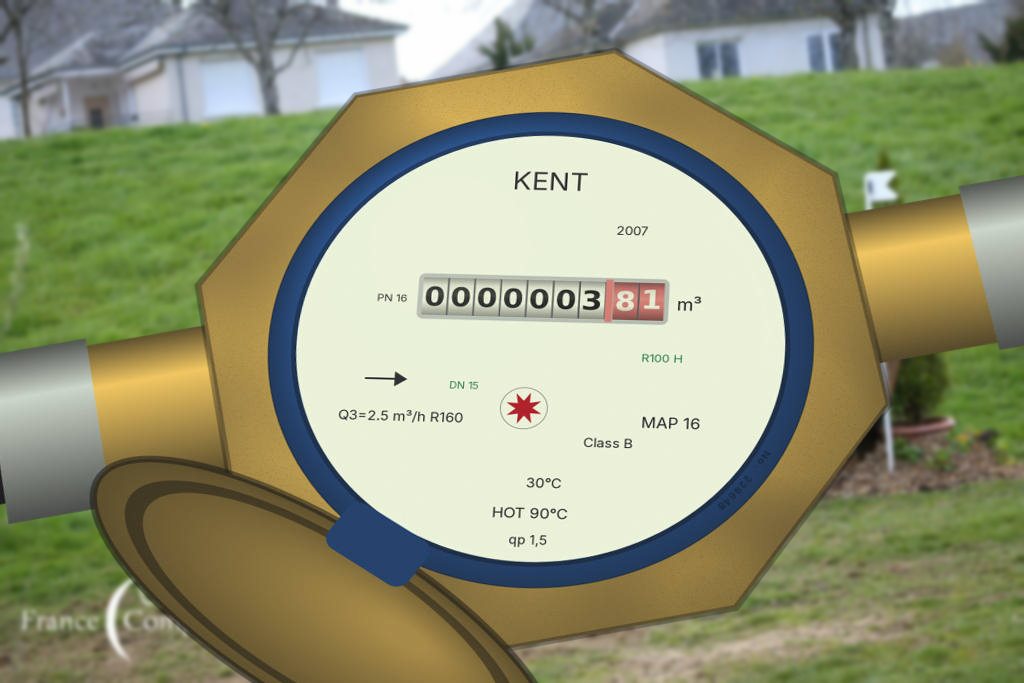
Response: 3.81
